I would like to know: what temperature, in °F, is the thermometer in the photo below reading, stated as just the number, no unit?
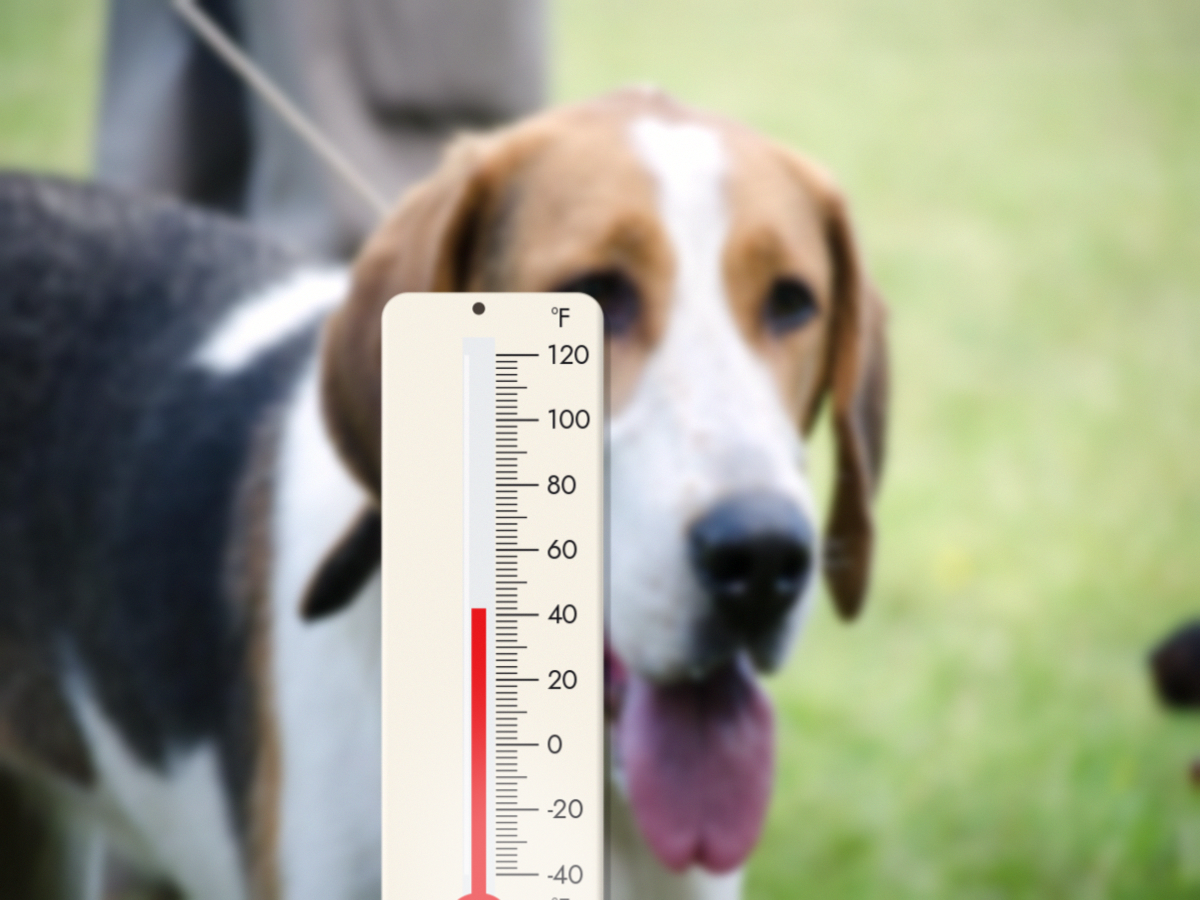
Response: 42
